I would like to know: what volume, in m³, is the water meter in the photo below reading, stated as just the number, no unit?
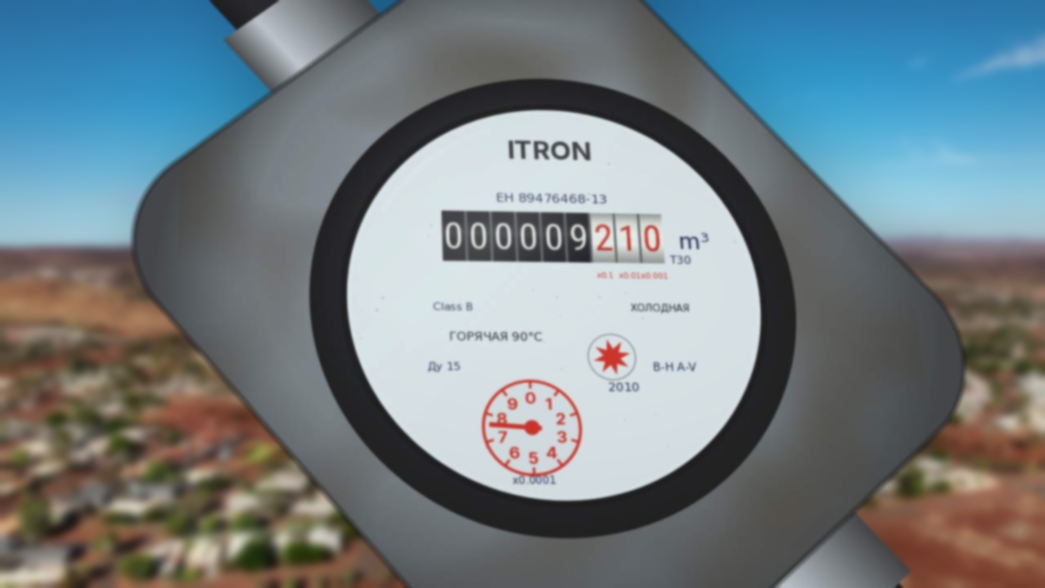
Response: 9.2107
